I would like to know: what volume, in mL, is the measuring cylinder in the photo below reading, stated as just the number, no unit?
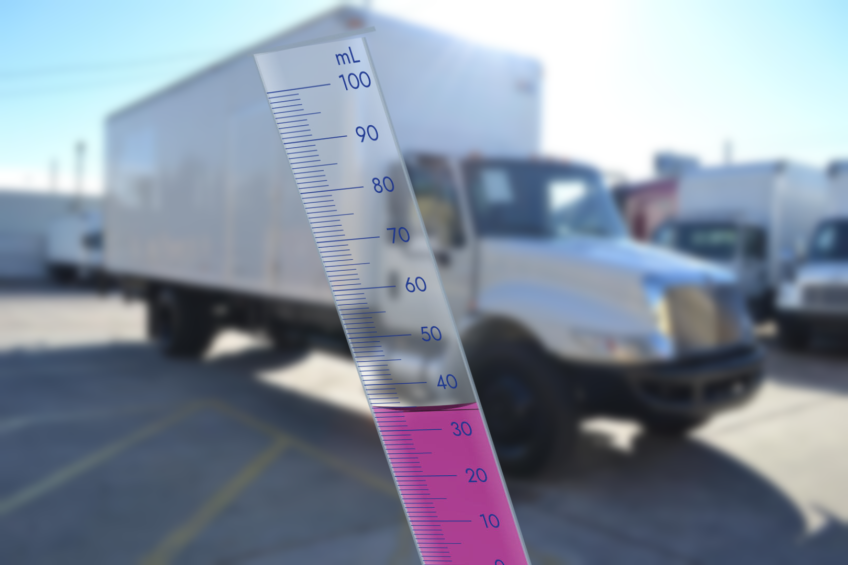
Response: 34
